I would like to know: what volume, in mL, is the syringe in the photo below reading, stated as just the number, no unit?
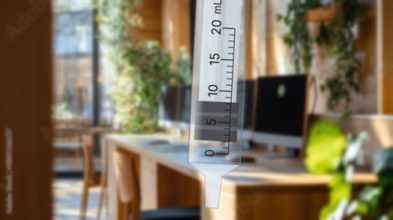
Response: 2
